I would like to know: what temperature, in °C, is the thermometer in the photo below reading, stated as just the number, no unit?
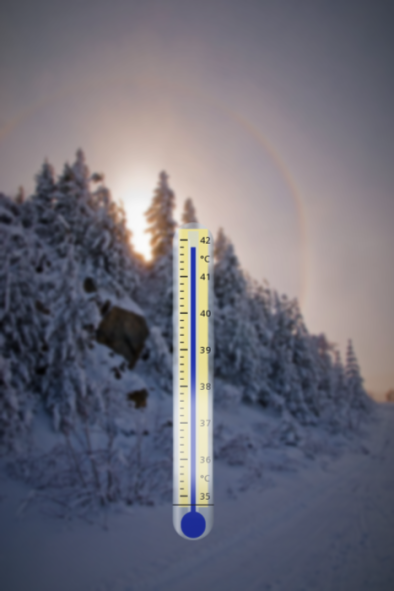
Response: 41.8
